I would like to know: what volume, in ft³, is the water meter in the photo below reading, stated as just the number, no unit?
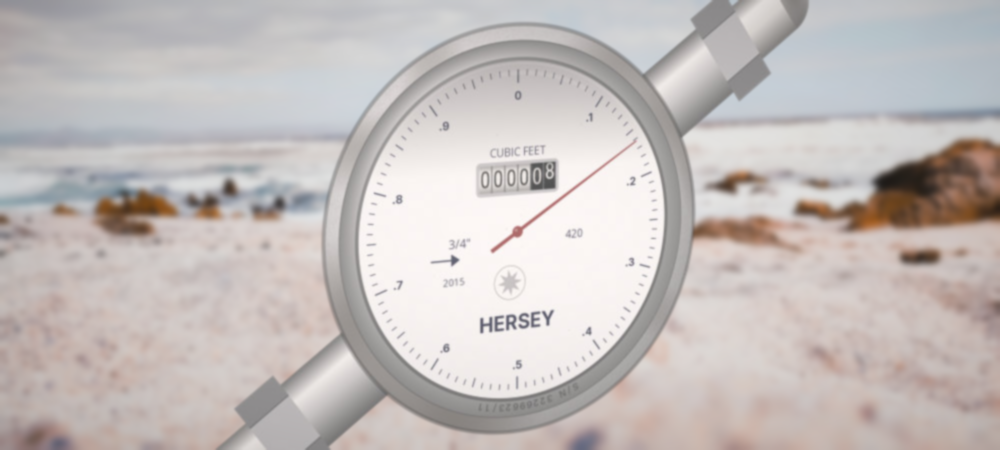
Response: 8.16
